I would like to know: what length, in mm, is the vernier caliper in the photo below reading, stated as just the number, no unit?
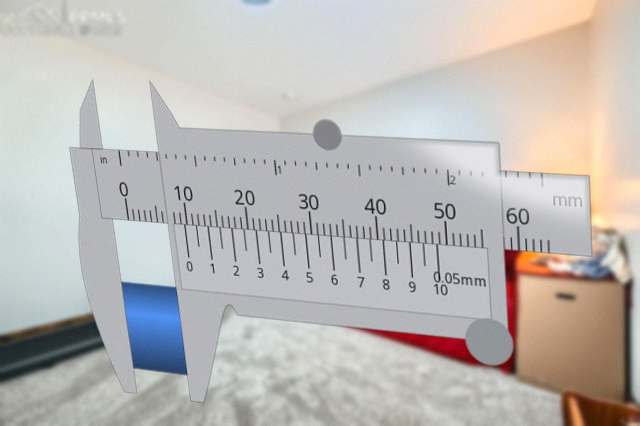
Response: 9.6
